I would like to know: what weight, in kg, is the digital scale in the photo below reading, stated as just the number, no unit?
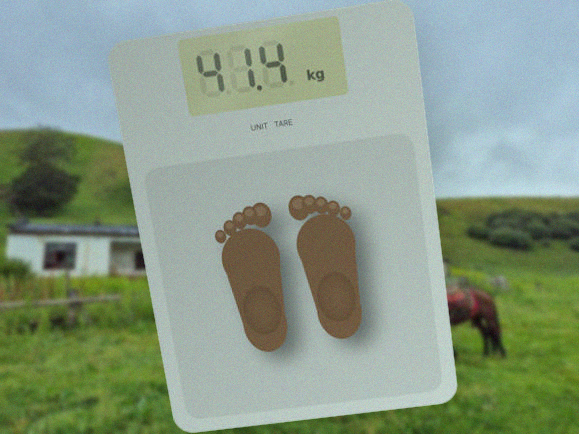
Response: 41.4
